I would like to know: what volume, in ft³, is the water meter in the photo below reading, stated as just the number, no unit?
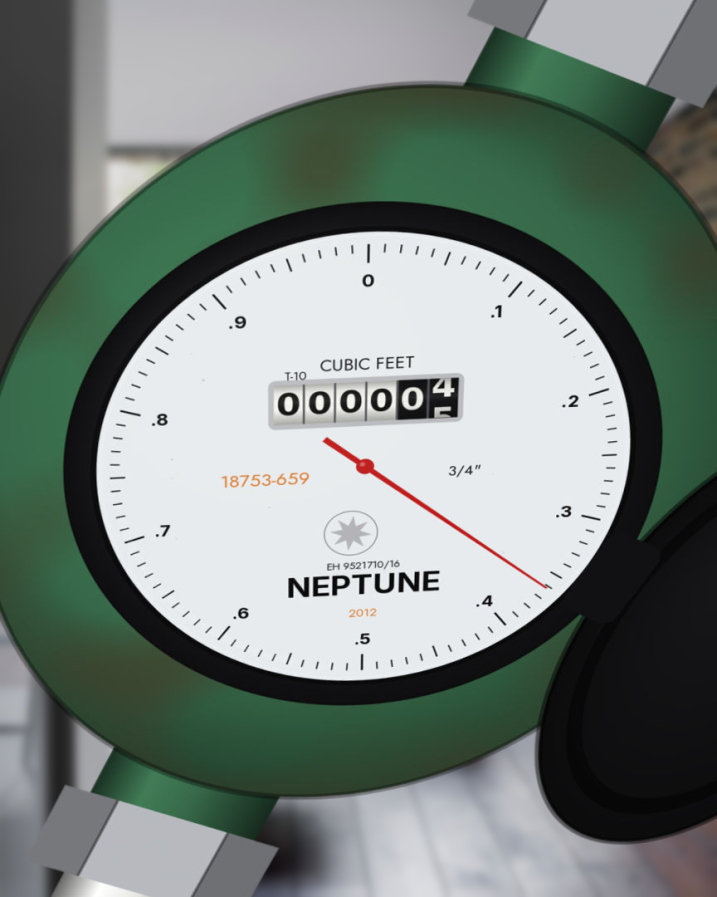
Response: 4.36
